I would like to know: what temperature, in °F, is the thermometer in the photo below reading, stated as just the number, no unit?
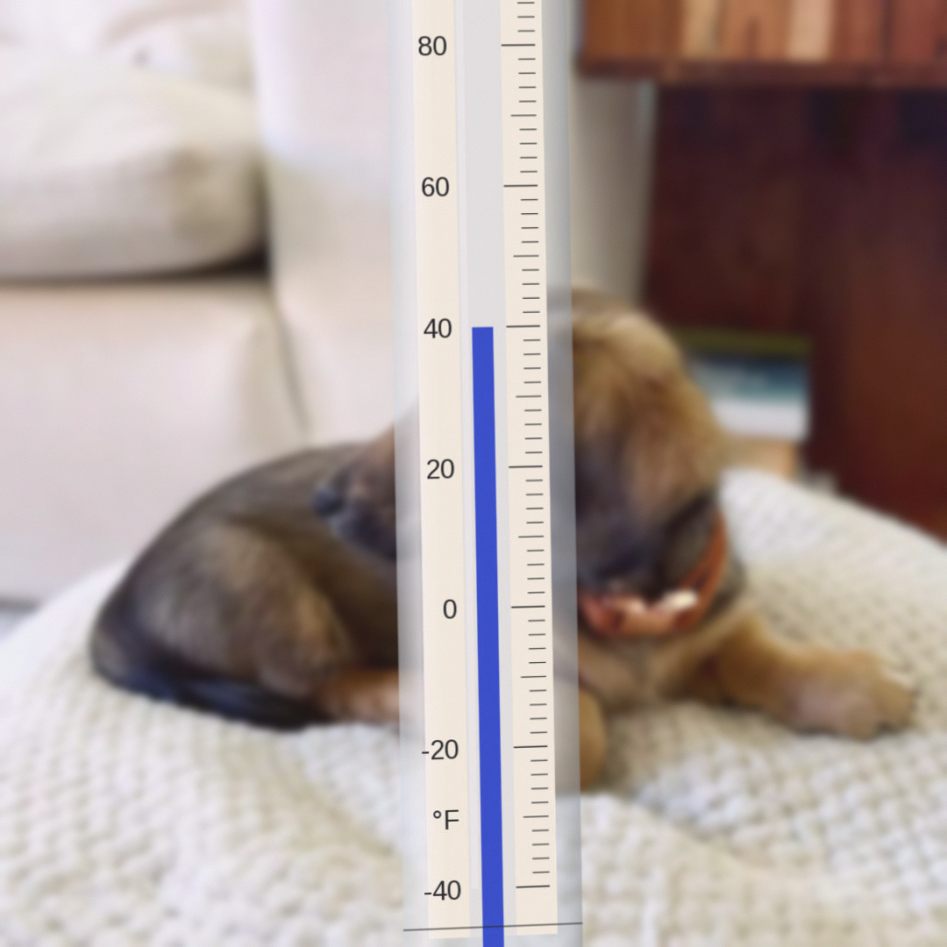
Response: 40
